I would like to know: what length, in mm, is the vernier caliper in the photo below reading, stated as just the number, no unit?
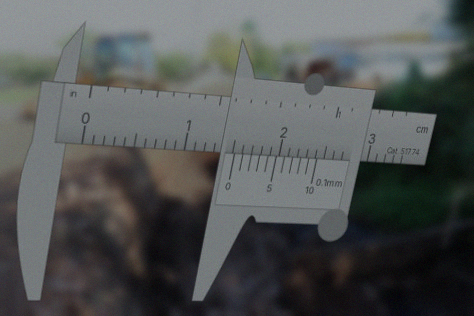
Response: 15.2
